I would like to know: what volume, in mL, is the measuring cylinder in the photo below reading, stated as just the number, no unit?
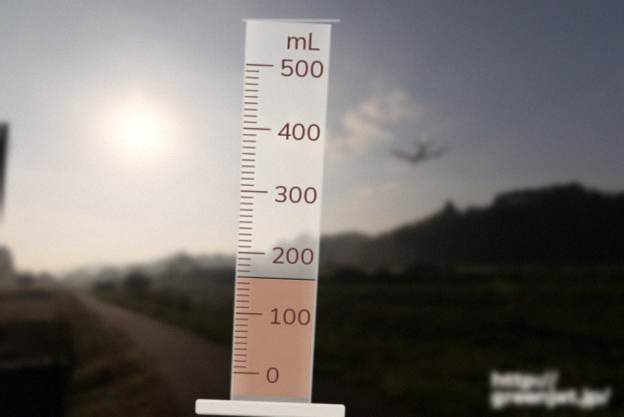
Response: 160
